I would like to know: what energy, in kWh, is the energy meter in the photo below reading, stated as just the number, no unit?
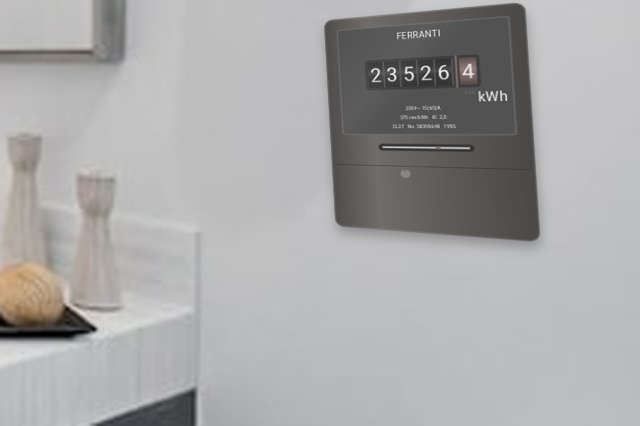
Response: 23526.4
